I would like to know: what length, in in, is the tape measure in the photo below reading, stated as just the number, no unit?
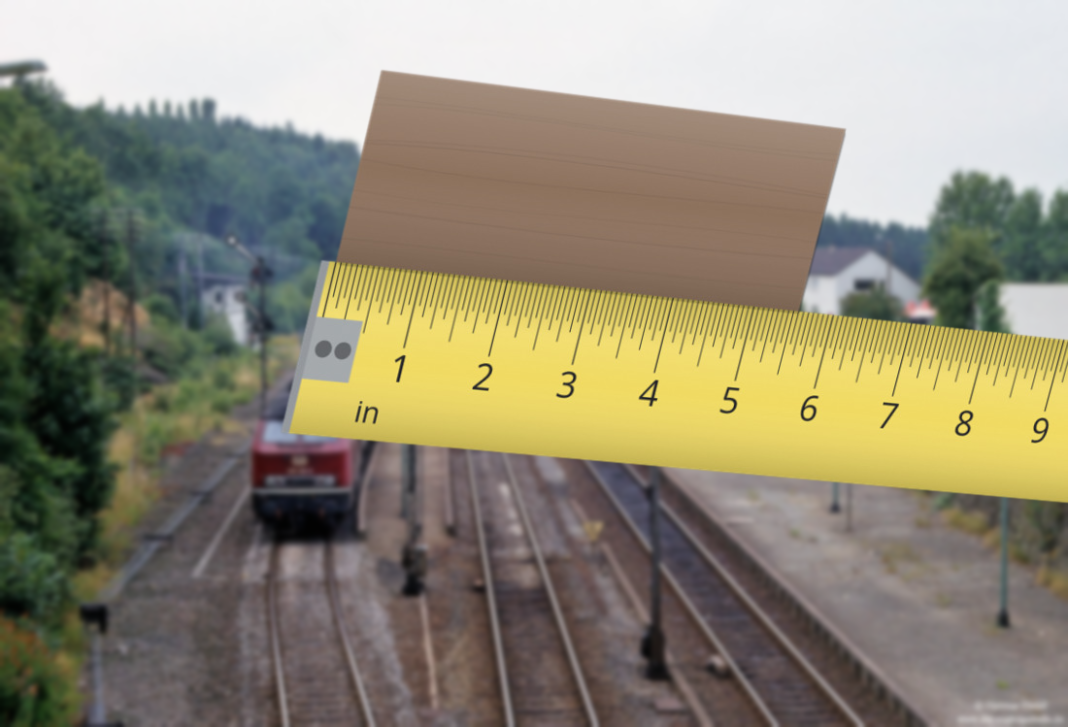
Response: 5.5625
